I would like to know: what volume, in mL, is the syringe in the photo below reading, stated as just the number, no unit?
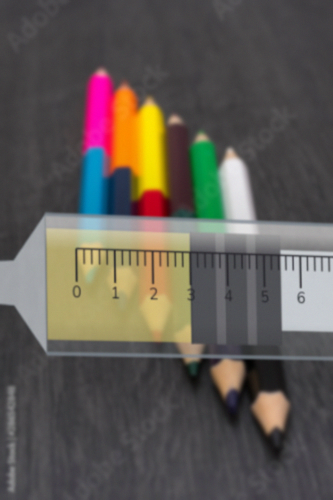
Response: 3
